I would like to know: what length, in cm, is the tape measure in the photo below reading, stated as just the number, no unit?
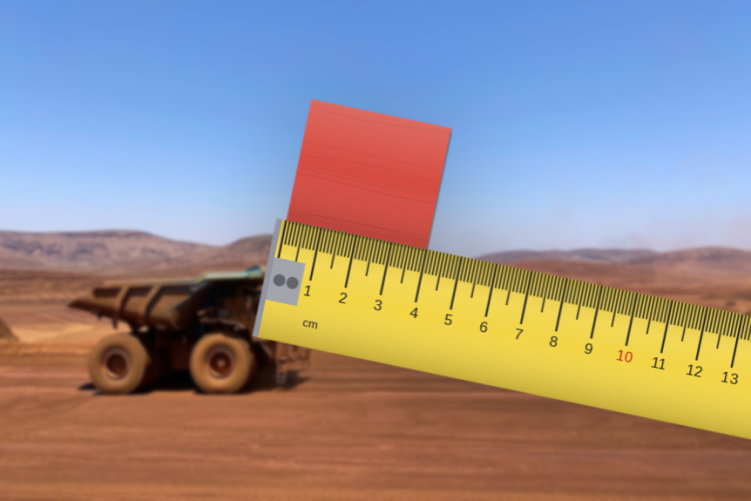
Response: 4
